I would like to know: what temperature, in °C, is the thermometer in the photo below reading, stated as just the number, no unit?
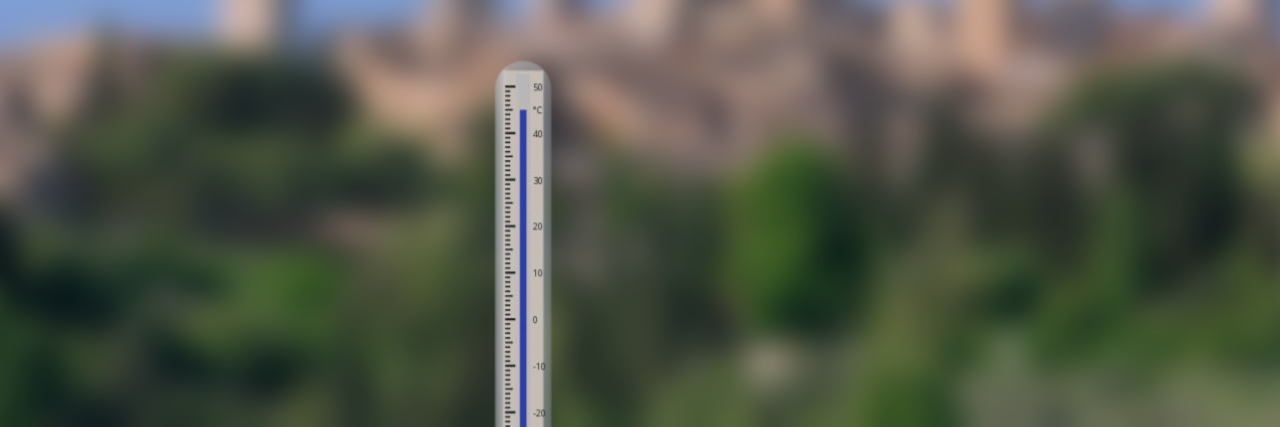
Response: 45
